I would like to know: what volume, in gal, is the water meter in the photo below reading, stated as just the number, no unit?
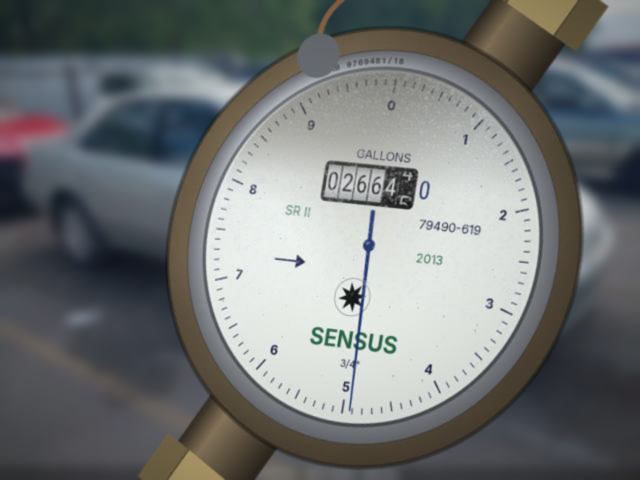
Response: 266444.9
